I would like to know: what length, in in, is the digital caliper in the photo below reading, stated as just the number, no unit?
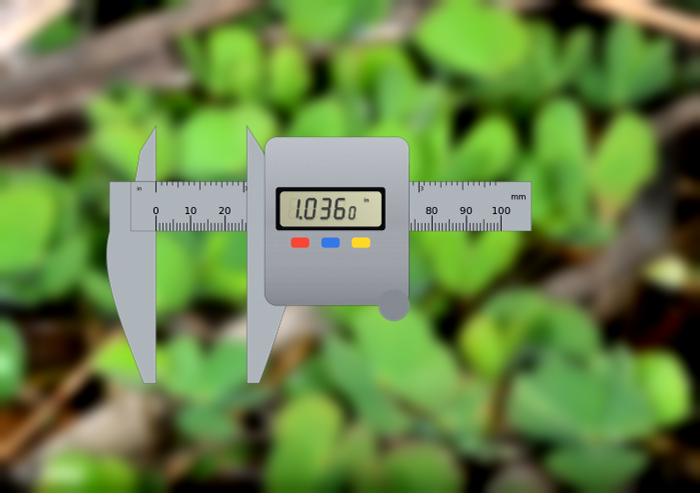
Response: 1.0360
